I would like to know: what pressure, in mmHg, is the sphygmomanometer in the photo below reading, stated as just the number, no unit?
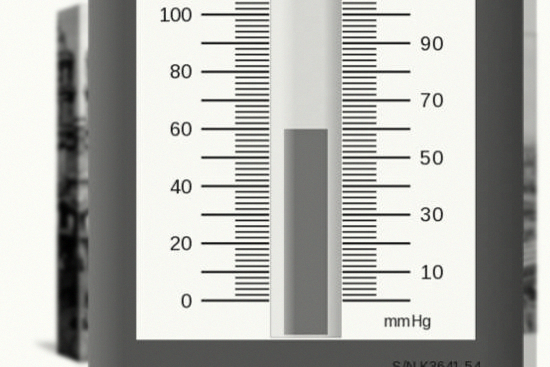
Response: 60
